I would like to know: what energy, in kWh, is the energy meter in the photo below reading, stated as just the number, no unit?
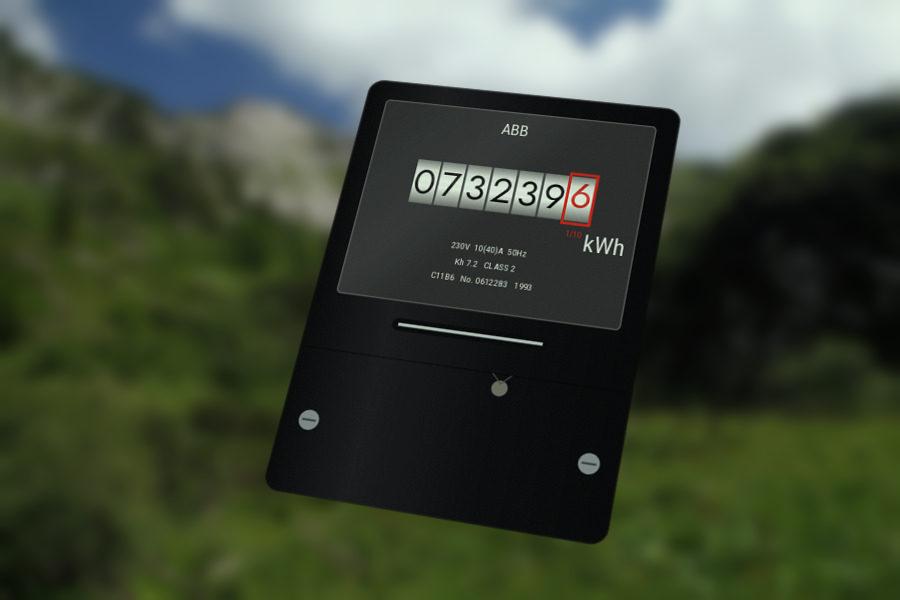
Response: 73239.6
